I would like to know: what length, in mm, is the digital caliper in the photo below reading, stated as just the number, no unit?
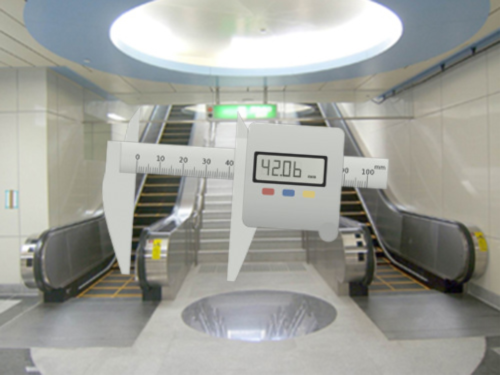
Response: 42.06
